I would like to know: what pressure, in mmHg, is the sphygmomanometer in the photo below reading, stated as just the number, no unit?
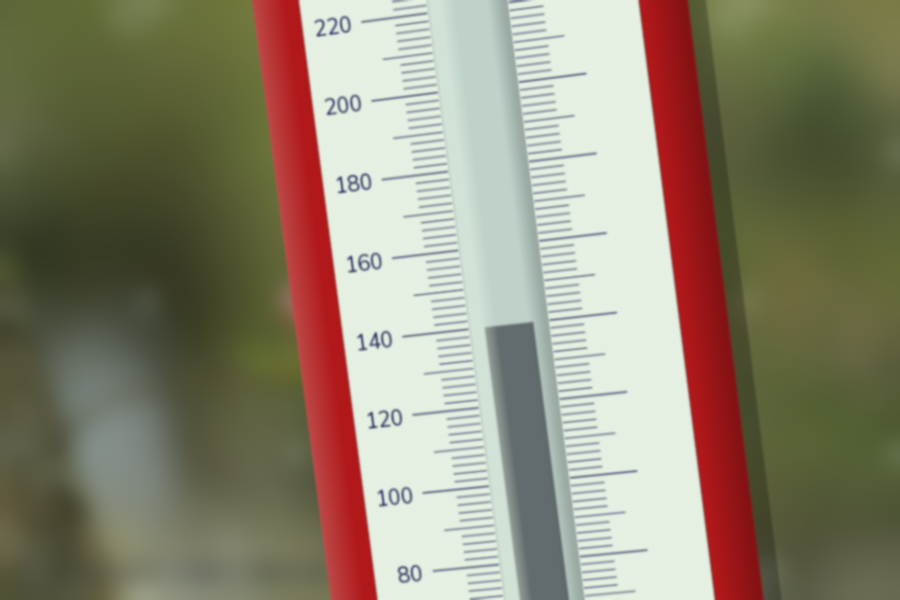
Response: 140
